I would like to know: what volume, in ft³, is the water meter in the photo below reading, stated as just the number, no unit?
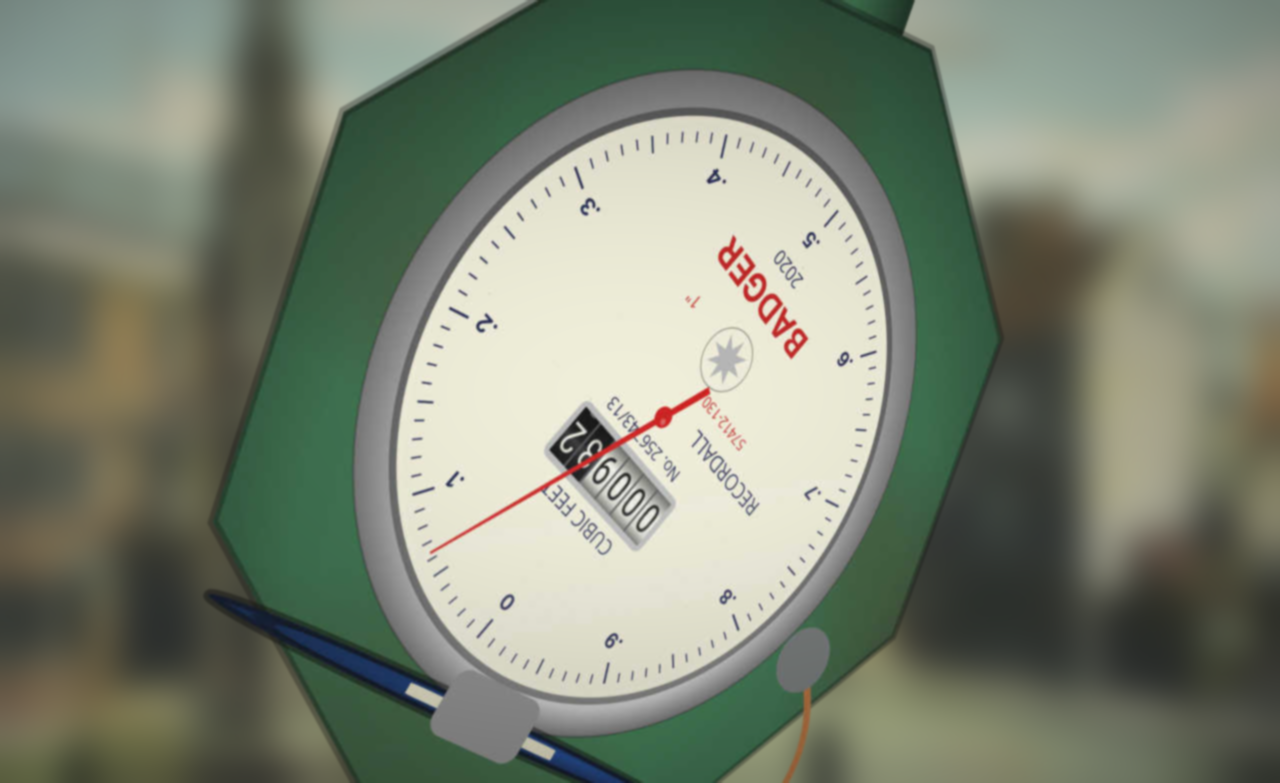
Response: 932.06
